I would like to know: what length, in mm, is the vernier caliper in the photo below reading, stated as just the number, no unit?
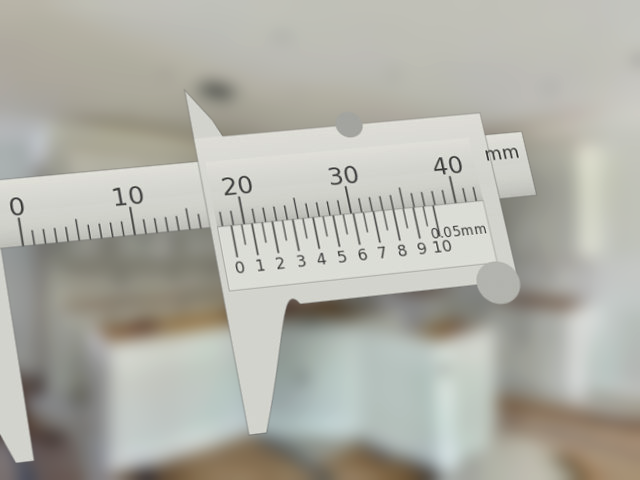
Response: 18.8
